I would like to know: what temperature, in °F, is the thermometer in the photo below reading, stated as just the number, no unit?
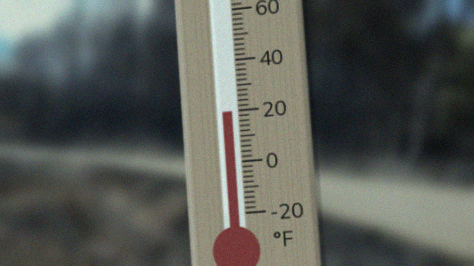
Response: 20
